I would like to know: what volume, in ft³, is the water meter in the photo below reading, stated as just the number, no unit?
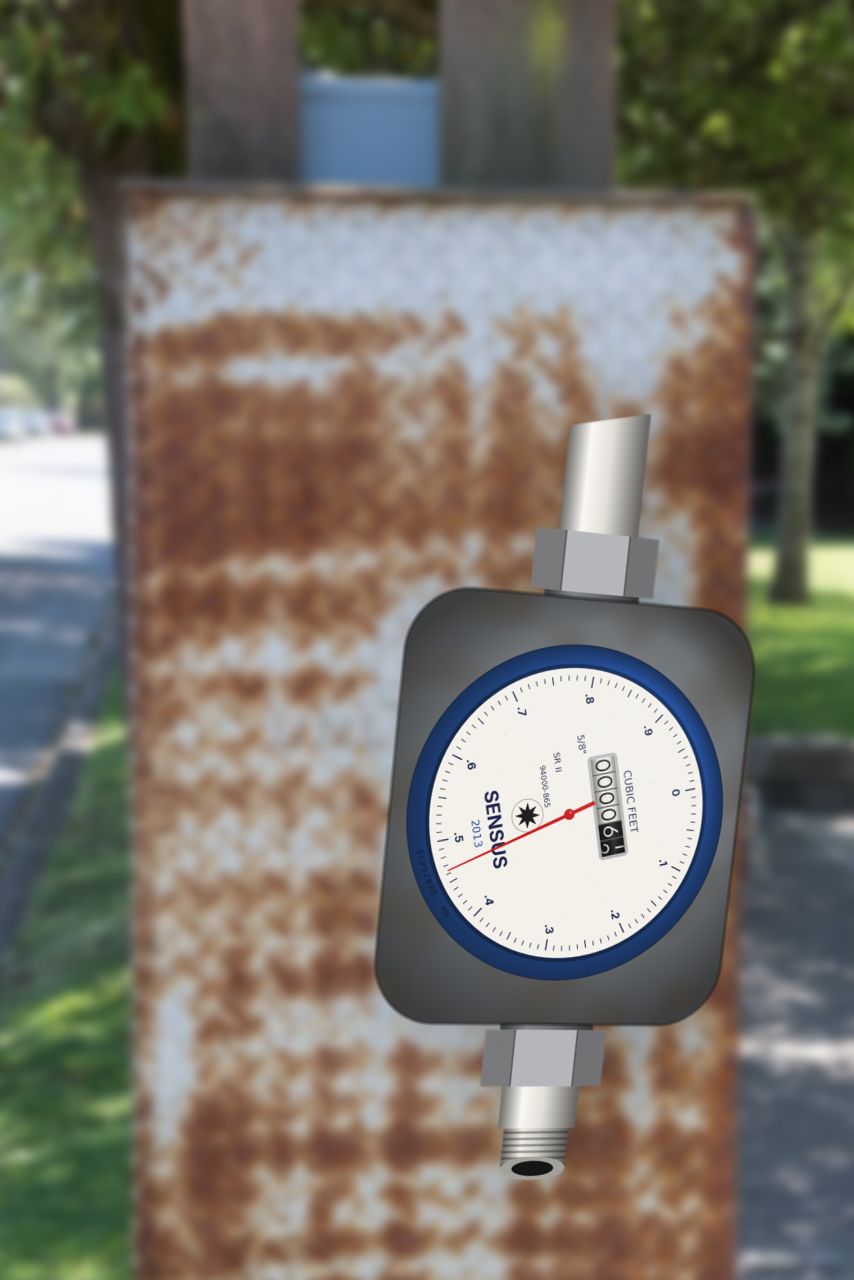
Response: 61.46
